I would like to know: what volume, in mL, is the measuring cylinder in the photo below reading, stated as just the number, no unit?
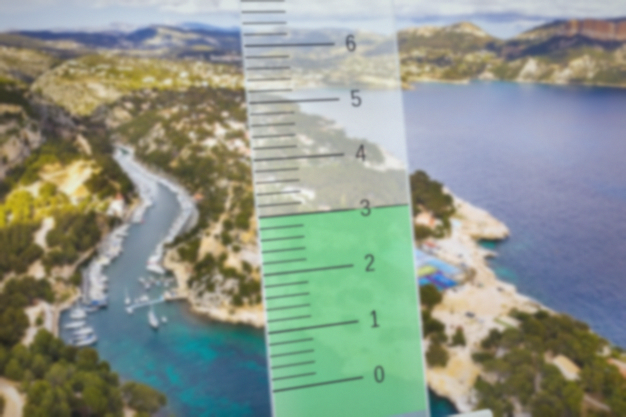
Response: 3
